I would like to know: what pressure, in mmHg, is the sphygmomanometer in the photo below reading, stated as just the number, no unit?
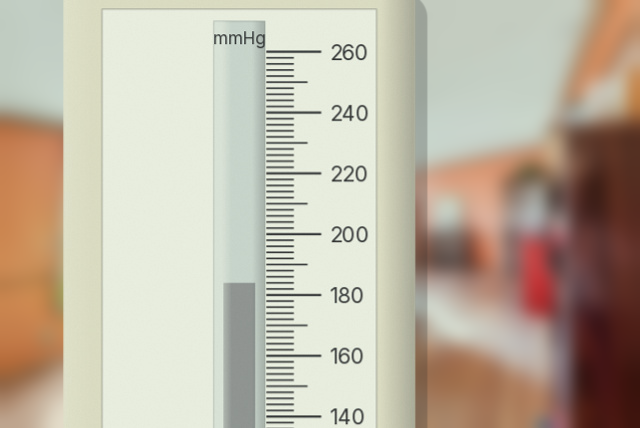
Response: 184
